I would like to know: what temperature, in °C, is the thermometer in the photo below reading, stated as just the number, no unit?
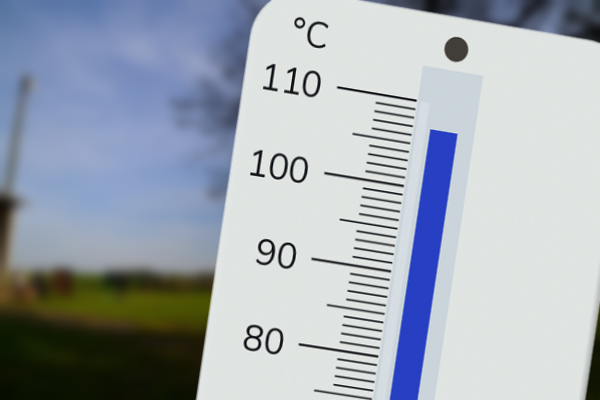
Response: 107
